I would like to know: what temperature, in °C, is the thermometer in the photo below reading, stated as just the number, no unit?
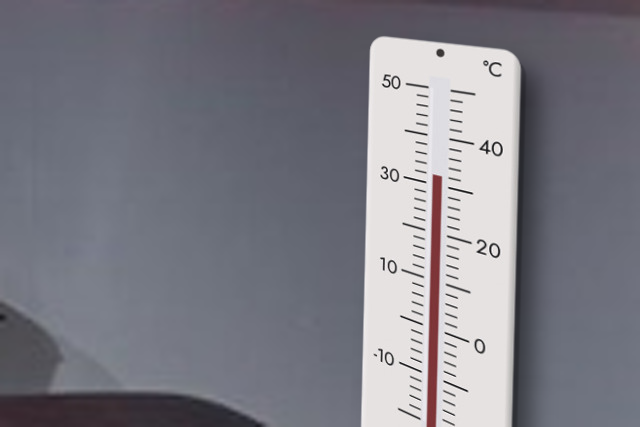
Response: 32
